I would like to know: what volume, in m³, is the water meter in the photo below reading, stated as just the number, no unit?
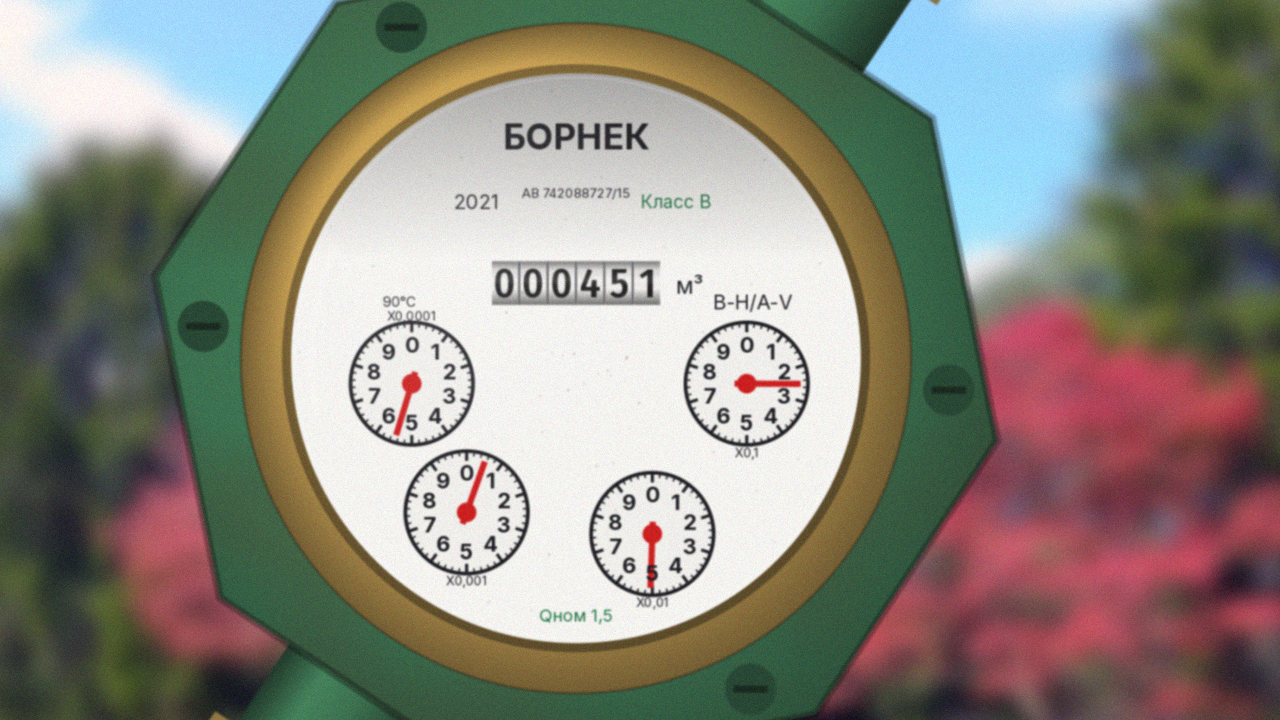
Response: 451.2505
